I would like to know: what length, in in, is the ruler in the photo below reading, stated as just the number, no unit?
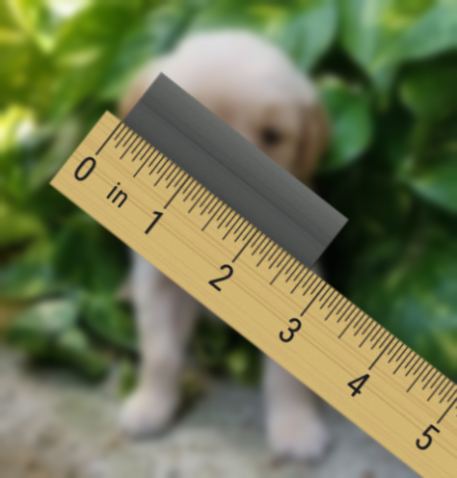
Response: 2.75
